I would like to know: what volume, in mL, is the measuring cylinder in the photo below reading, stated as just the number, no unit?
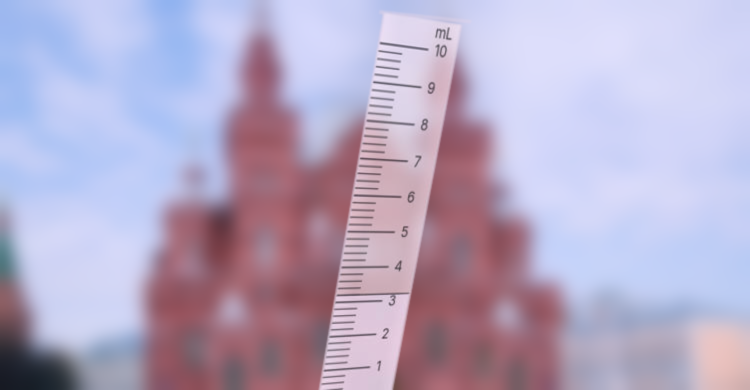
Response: 3.2
